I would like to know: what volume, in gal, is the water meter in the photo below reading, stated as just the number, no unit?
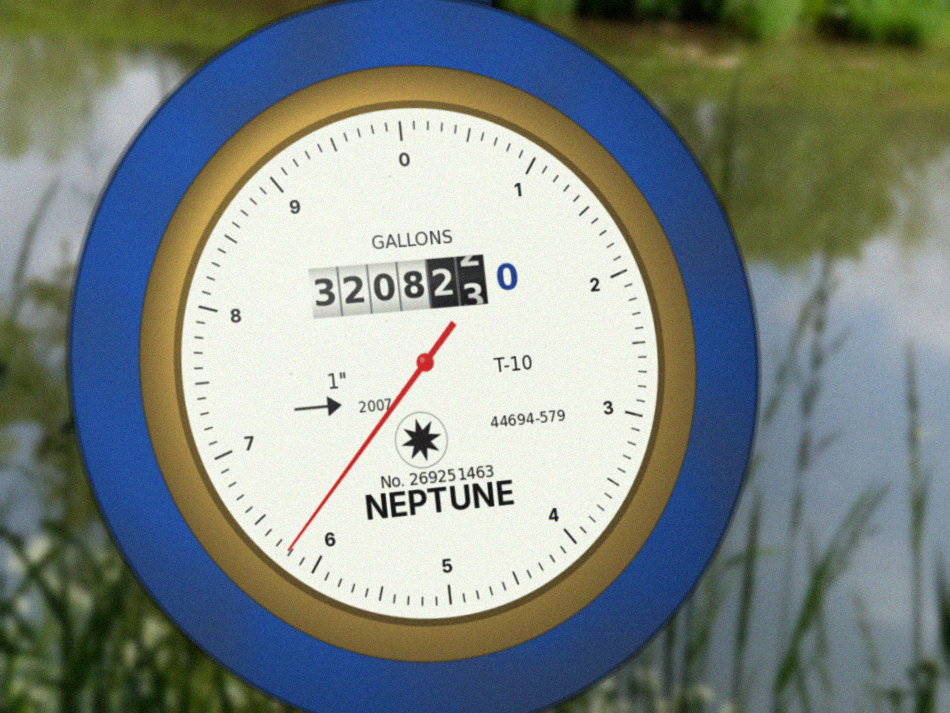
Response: 3208226.2
